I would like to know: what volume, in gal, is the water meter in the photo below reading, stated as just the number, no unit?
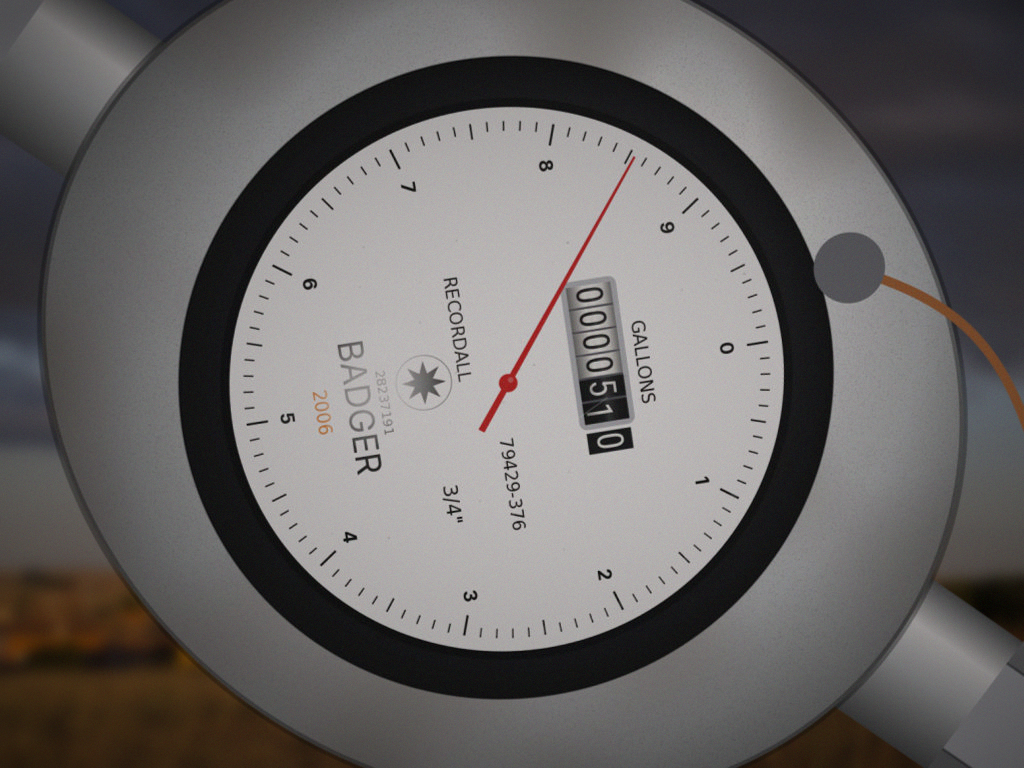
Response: 508.5
